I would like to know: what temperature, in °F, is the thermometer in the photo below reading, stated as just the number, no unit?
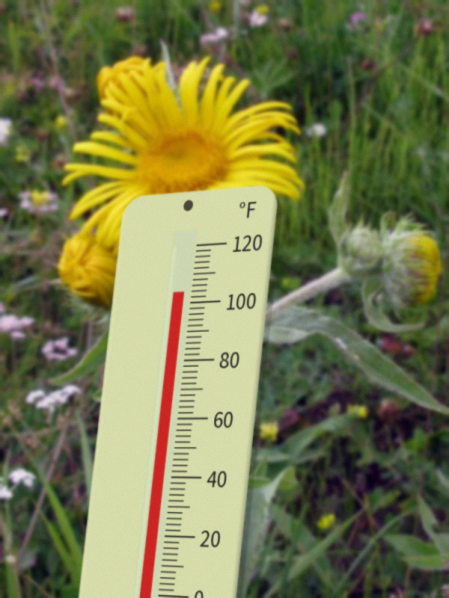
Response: 104
